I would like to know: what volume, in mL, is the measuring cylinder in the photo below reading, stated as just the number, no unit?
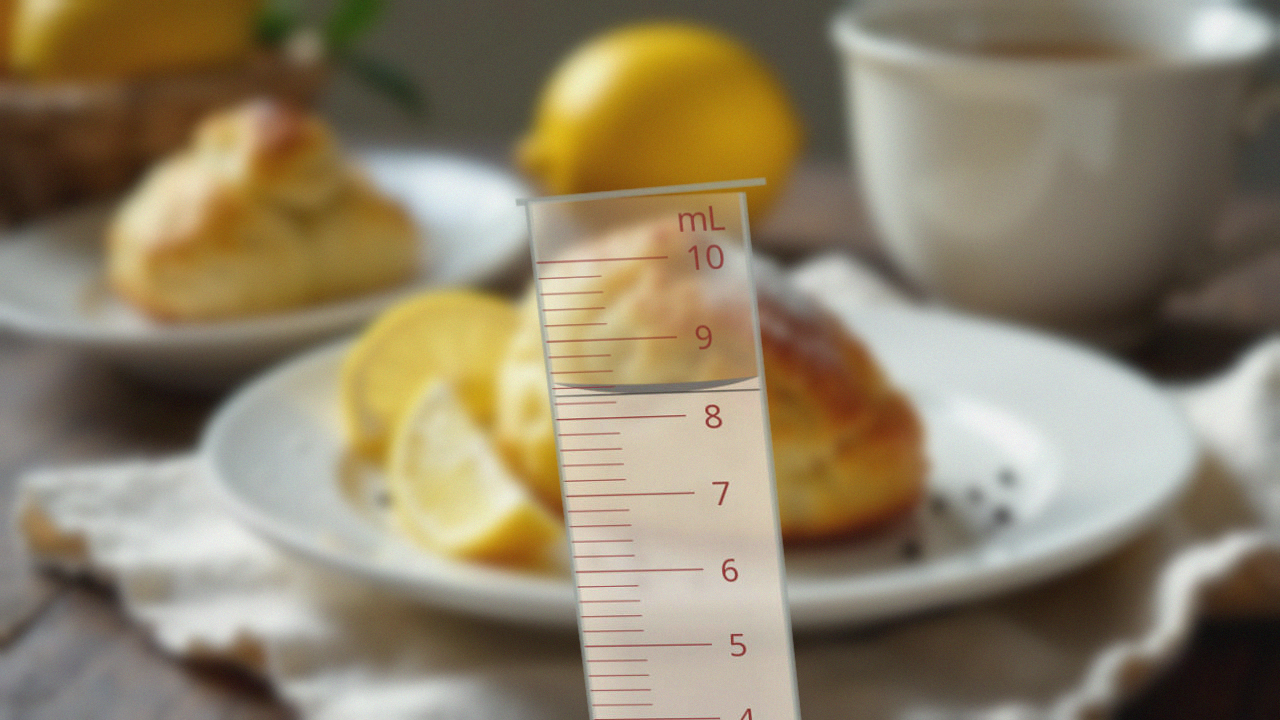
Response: 8.3
